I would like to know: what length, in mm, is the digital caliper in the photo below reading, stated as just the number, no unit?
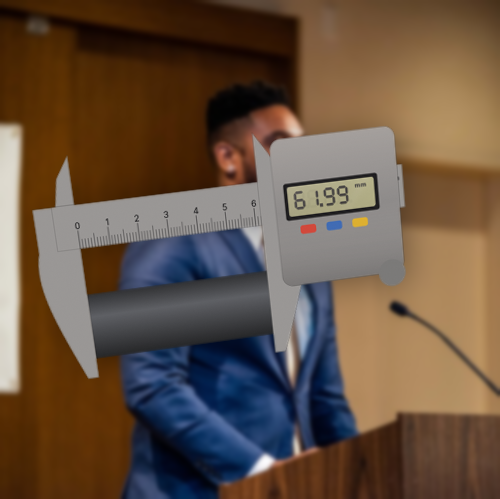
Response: 61.99
